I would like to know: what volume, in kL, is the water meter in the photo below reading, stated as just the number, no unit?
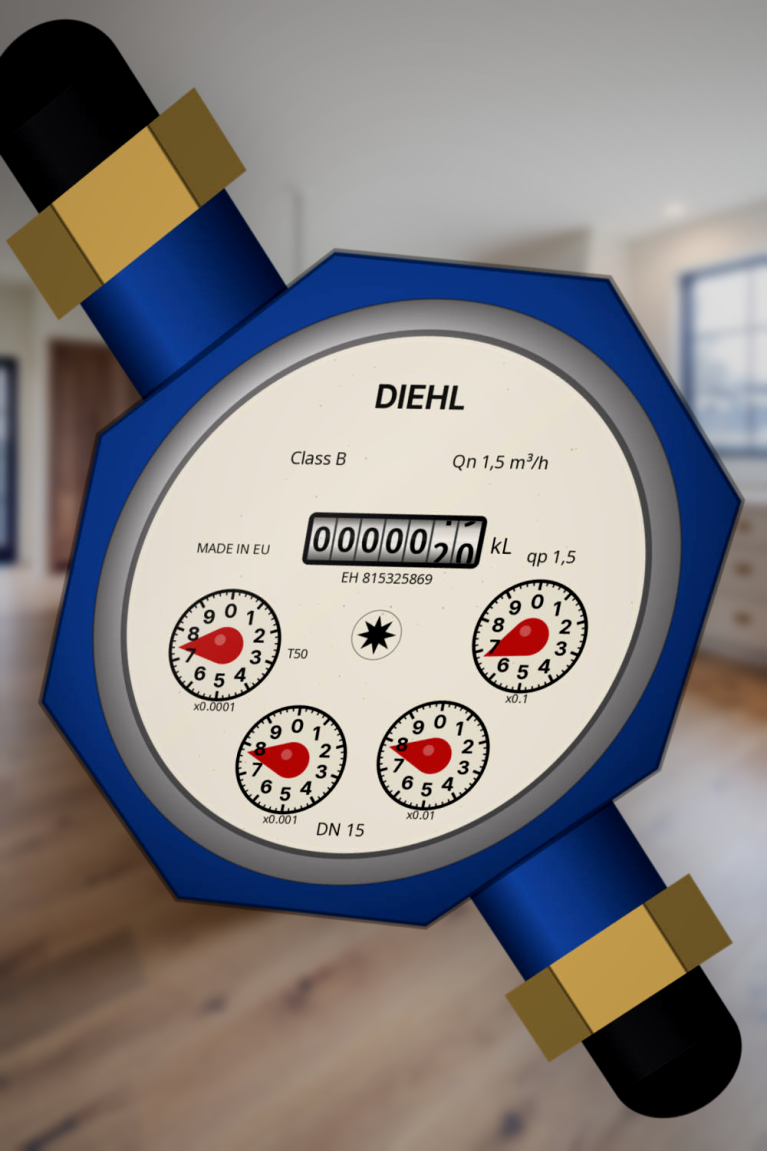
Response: 19.6777
